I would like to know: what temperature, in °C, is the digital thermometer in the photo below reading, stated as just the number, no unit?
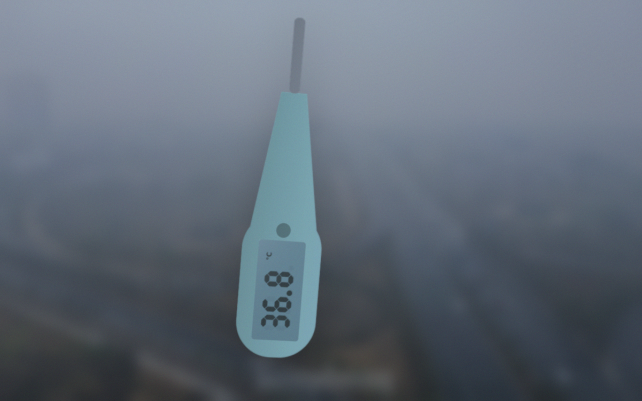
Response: 36.8
